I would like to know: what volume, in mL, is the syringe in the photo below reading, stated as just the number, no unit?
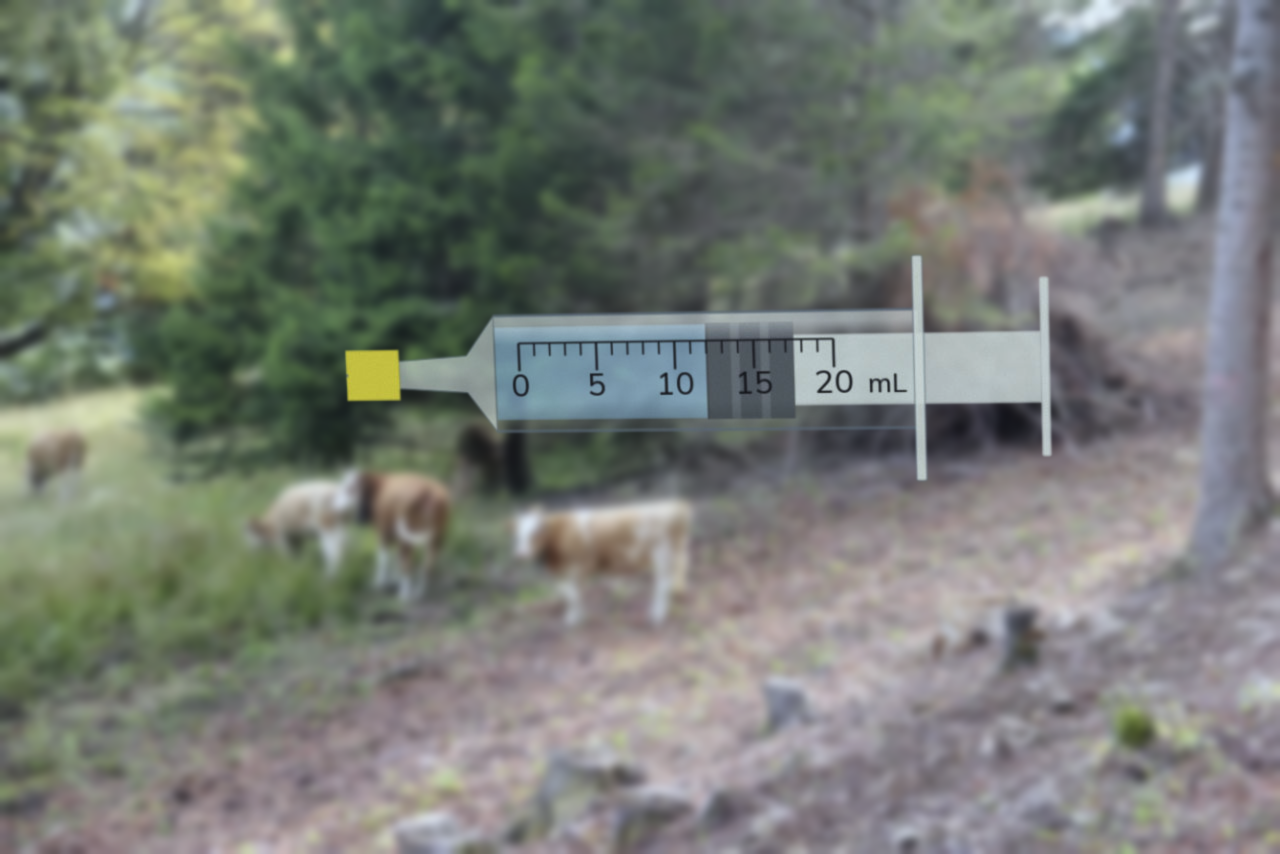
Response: 12
